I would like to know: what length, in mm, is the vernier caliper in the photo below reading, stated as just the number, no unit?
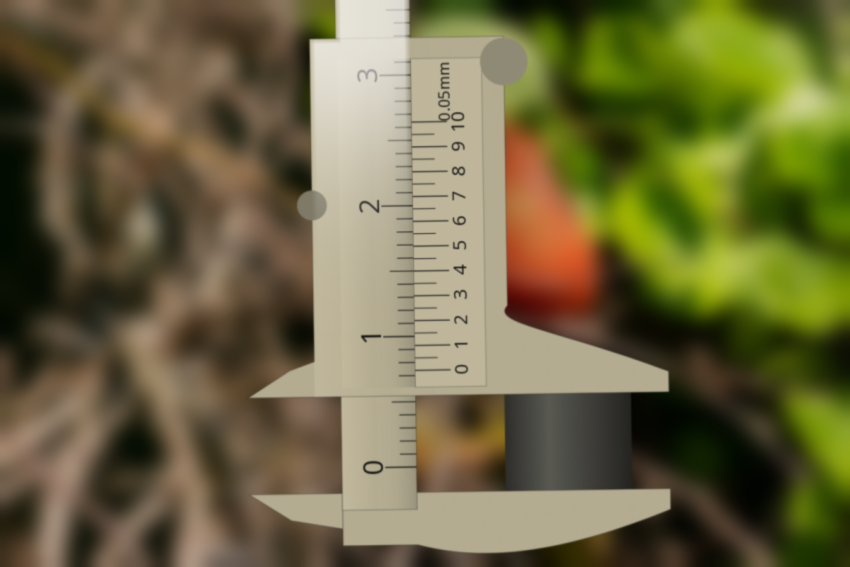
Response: 7.4
